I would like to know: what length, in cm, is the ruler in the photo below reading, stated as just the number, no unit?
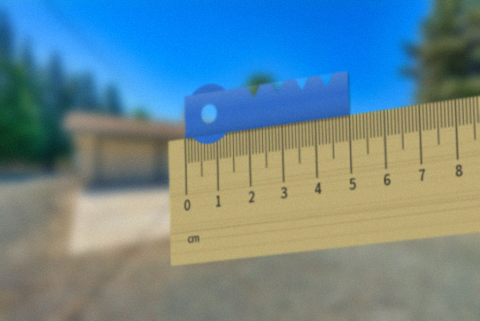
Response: 5
